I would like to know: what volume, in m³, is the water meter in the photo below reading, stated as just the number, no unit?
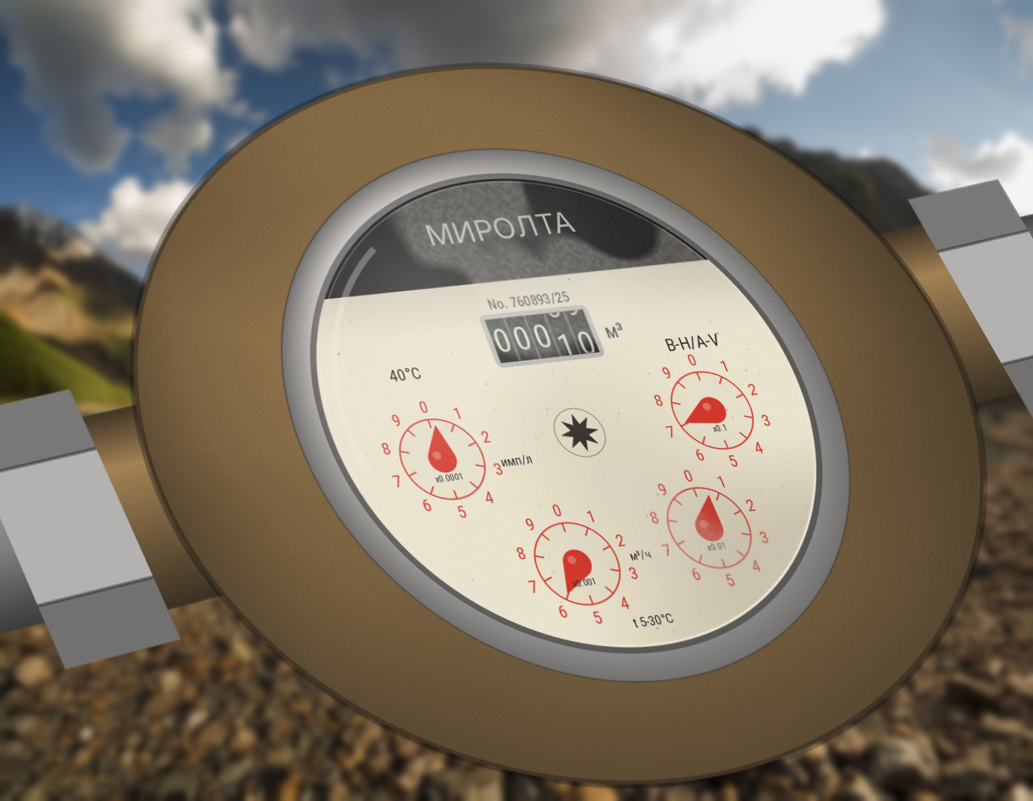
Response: 9.7060
